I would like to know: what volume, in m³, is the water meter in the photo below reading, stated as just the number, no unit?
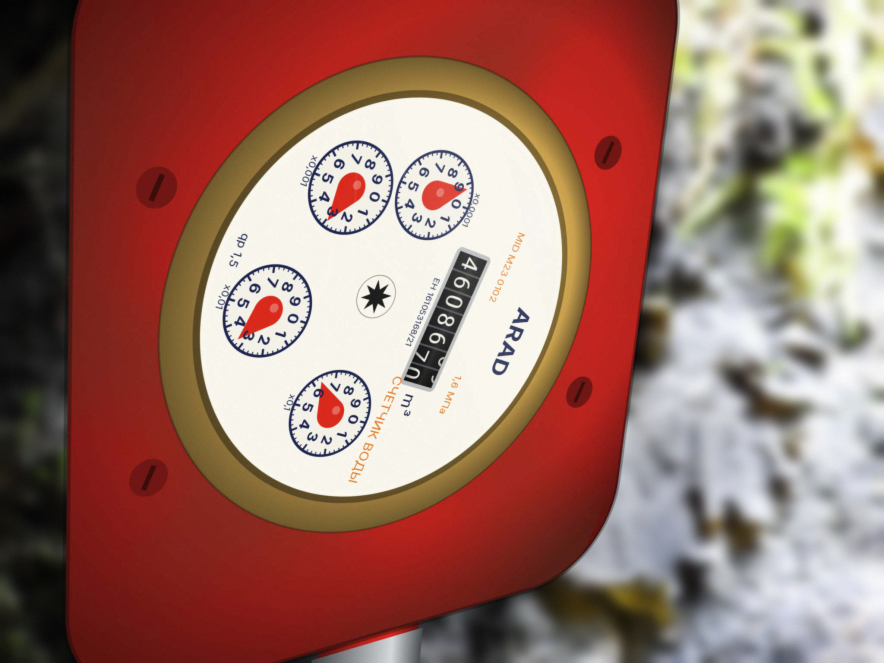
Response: 4608669.6329
